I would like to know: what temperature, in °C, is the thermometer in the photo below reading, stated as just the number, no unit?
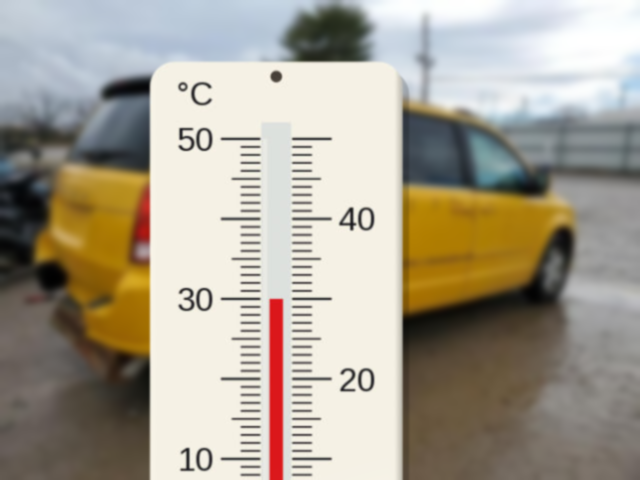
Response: 30
